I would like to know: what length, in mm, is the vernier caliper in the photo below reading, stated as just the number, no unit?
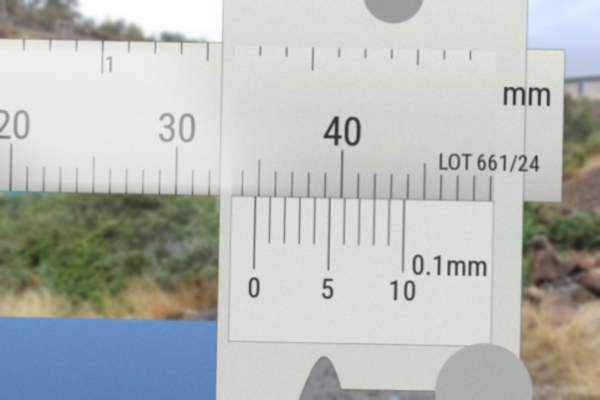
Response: 34.8
